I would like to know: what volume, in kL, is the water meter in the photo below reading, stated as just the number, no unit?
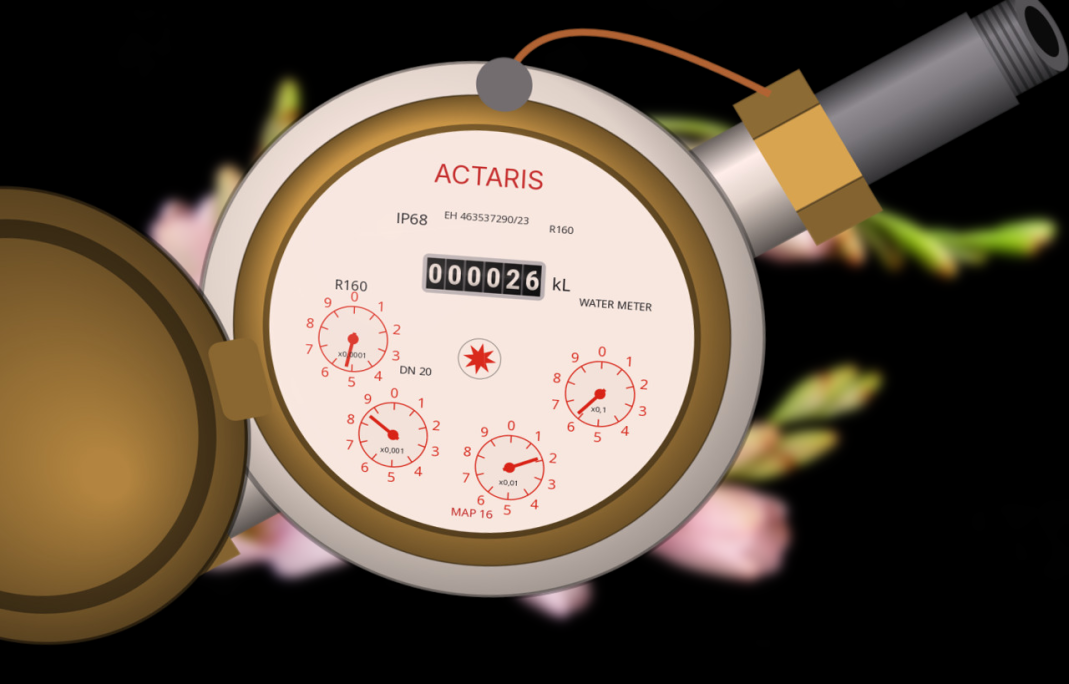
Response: 26.6185
